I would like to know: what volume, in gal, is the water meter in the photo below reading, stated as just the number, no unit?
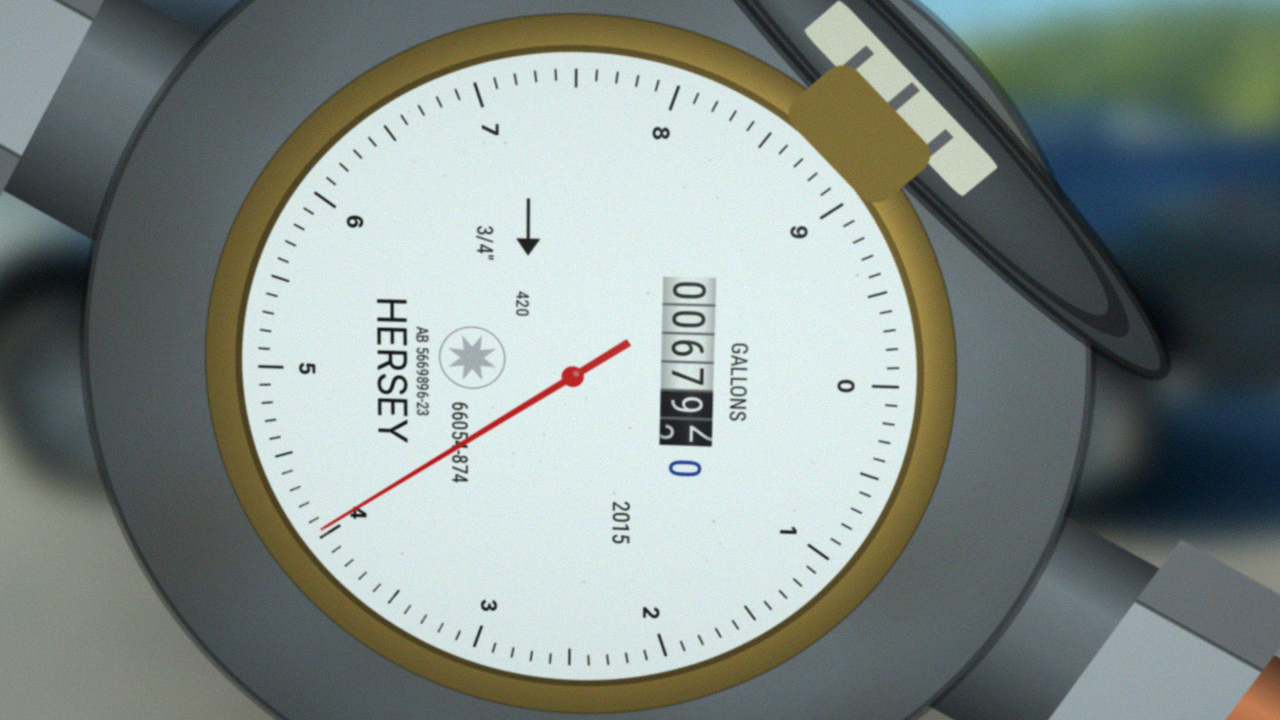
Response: 67924.0
